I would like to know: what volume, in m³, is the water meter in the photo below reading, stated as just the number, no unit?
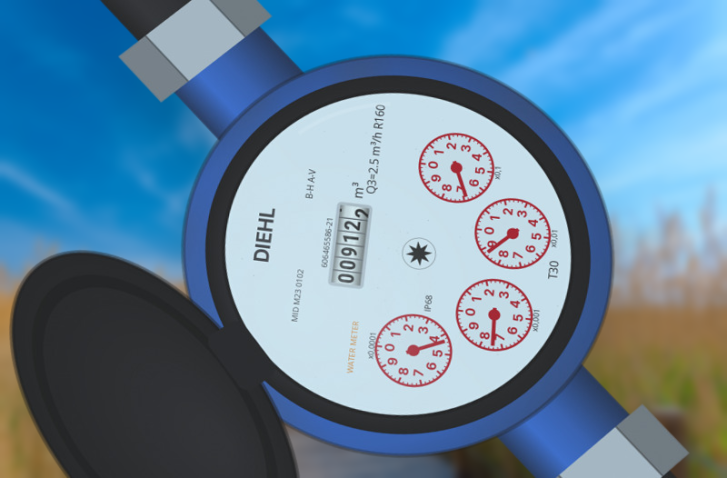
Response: 9121.6874
